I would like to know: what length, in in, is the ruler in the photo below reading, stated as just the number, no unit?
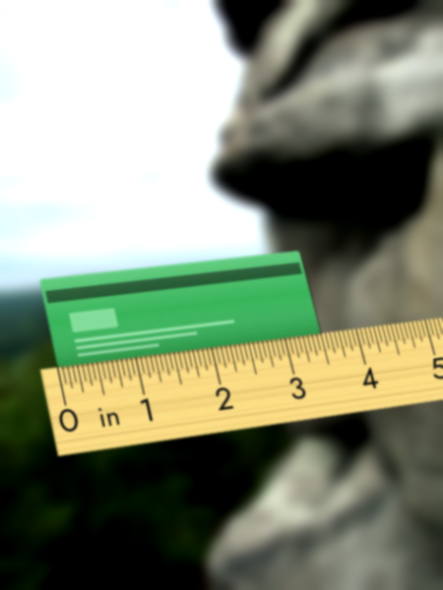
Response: 3.5
